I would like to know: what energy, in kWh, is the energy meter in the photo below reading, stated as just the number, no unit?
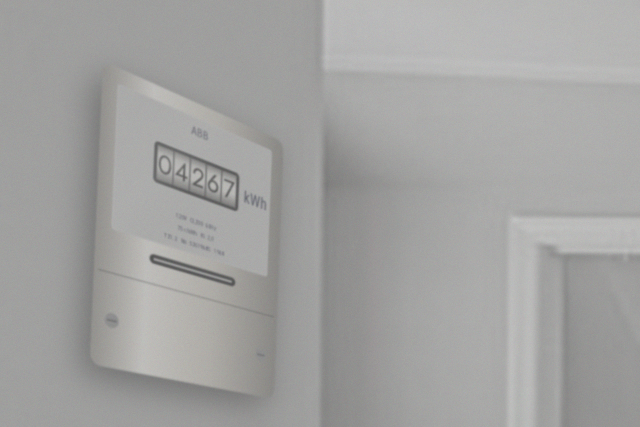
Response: 4267
